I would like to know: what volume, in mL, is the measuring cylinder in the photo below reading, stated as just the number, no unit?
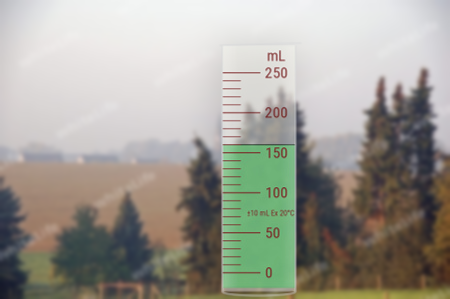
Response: 160
